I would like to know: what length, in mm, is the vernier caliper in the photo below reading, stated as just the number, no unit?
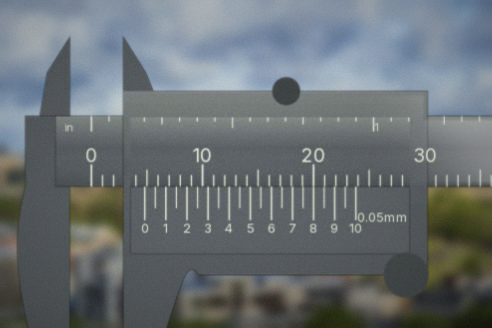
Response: 4.8
